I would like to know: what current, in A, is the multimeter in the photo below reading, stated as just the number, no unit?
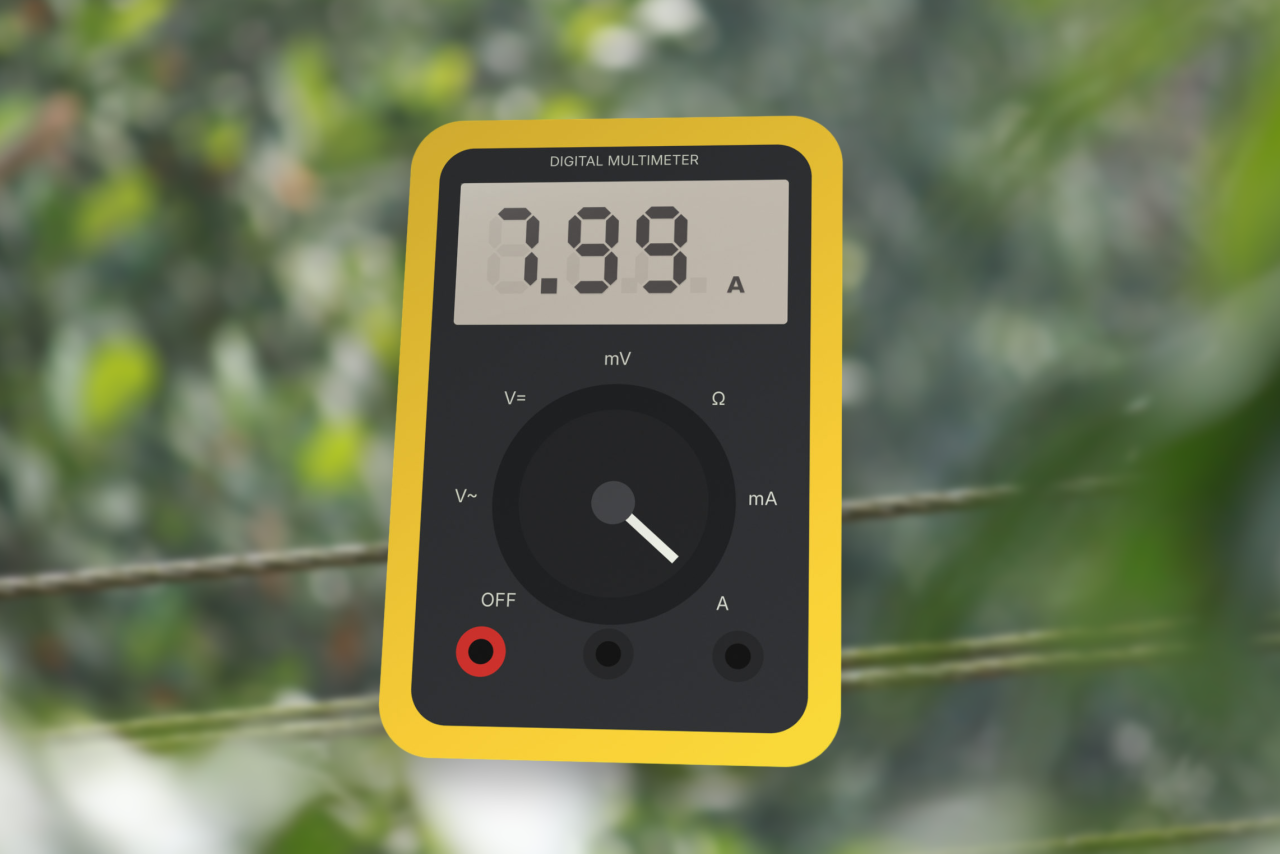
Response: 7.99
